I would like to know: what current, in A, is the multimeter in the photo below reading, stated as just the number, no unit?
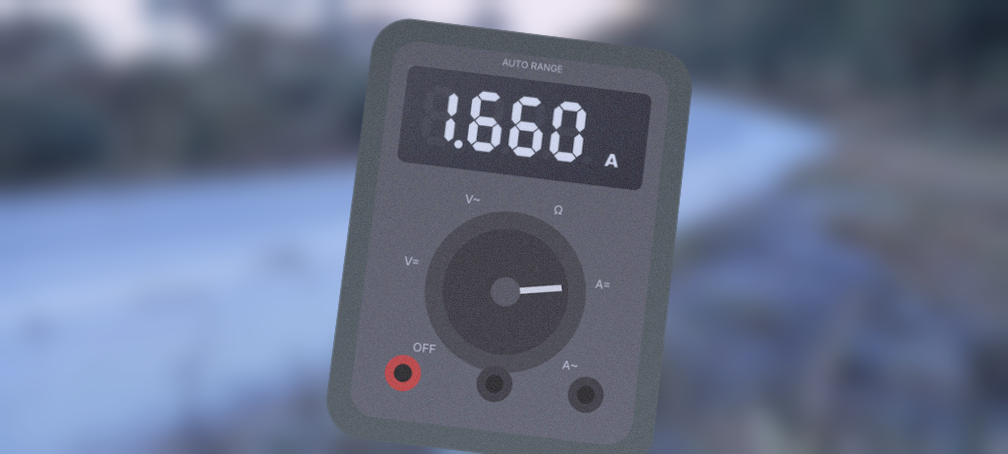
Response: 1.660
